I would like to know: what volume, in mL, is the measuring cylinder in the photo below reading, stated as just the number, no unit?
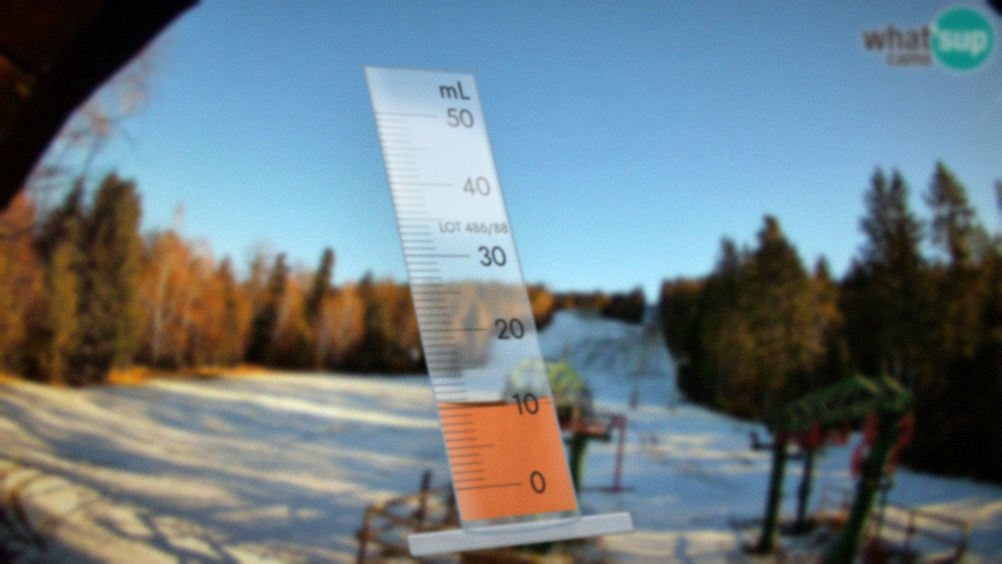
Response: 10
